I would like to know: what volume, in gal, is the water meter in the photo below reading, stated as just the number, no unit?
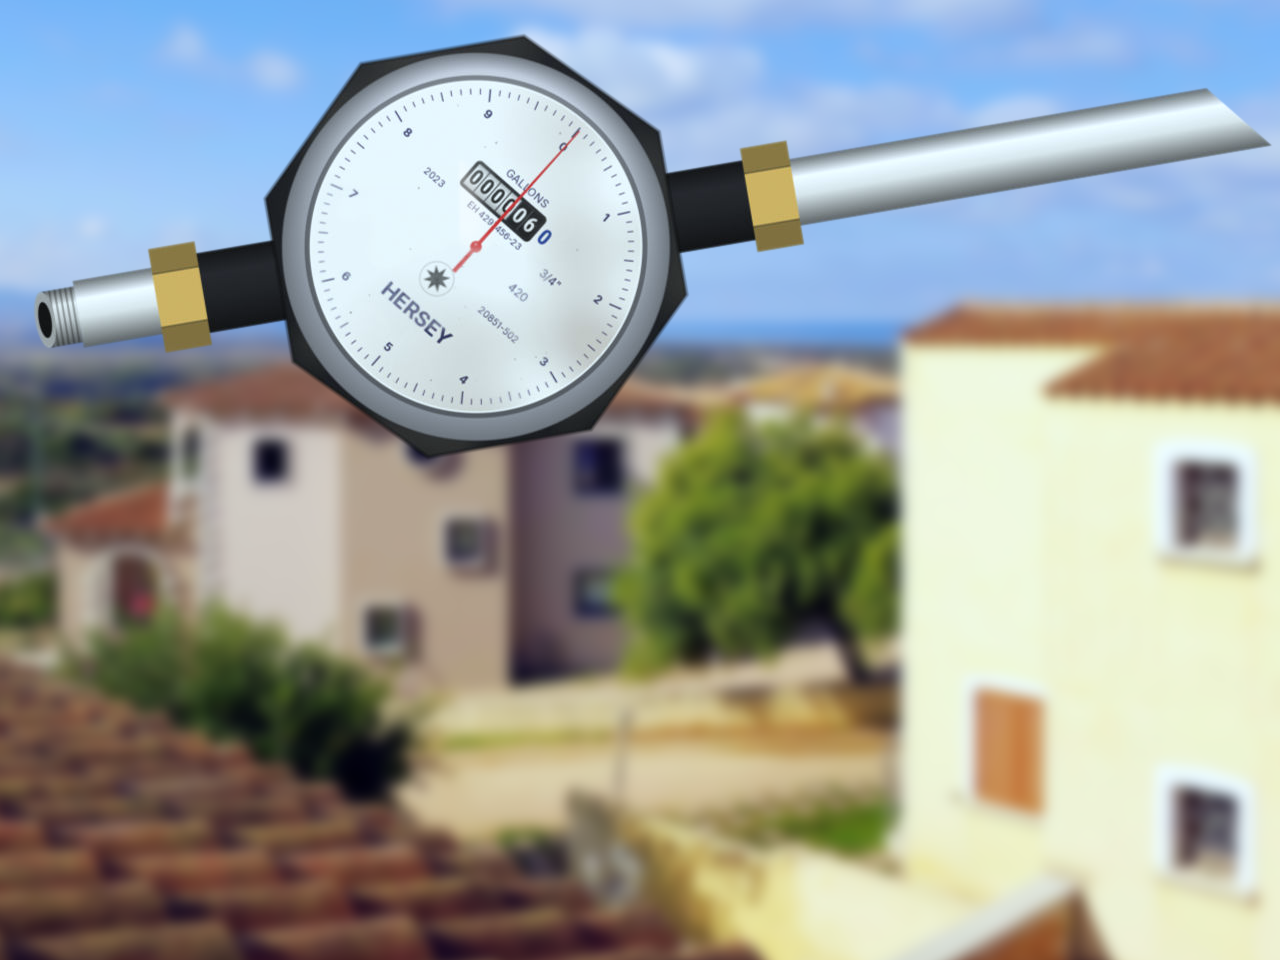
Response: 60.0
